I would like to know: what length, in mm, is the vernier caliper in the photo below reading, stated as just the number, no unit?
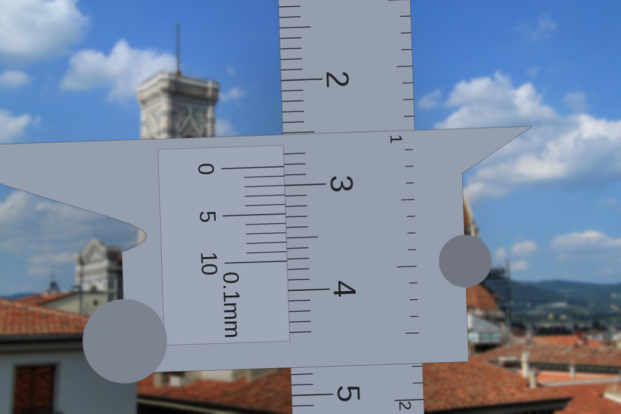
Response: 28.2
